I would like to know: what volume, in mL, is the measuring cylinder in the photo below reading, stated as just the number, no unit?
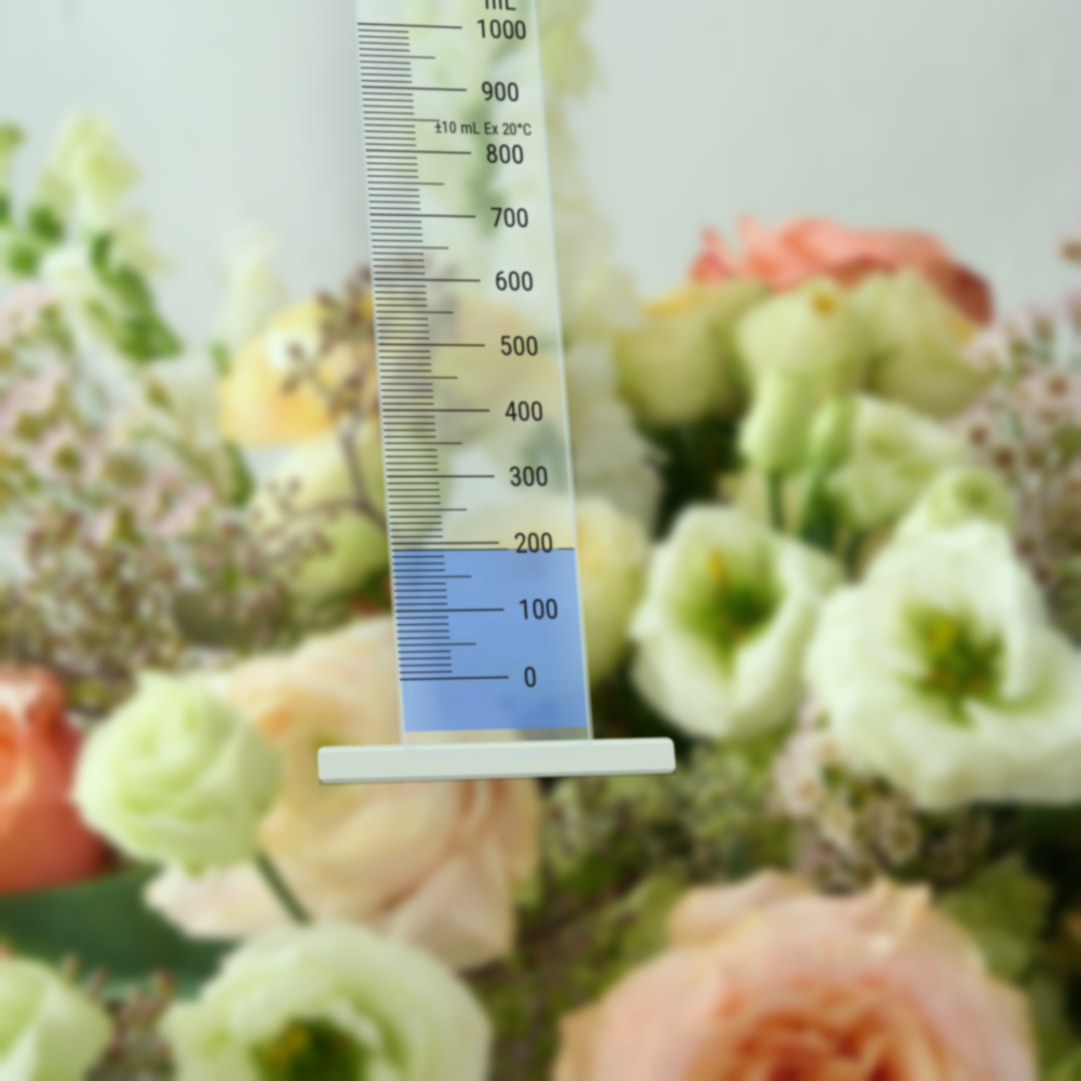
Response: 190
